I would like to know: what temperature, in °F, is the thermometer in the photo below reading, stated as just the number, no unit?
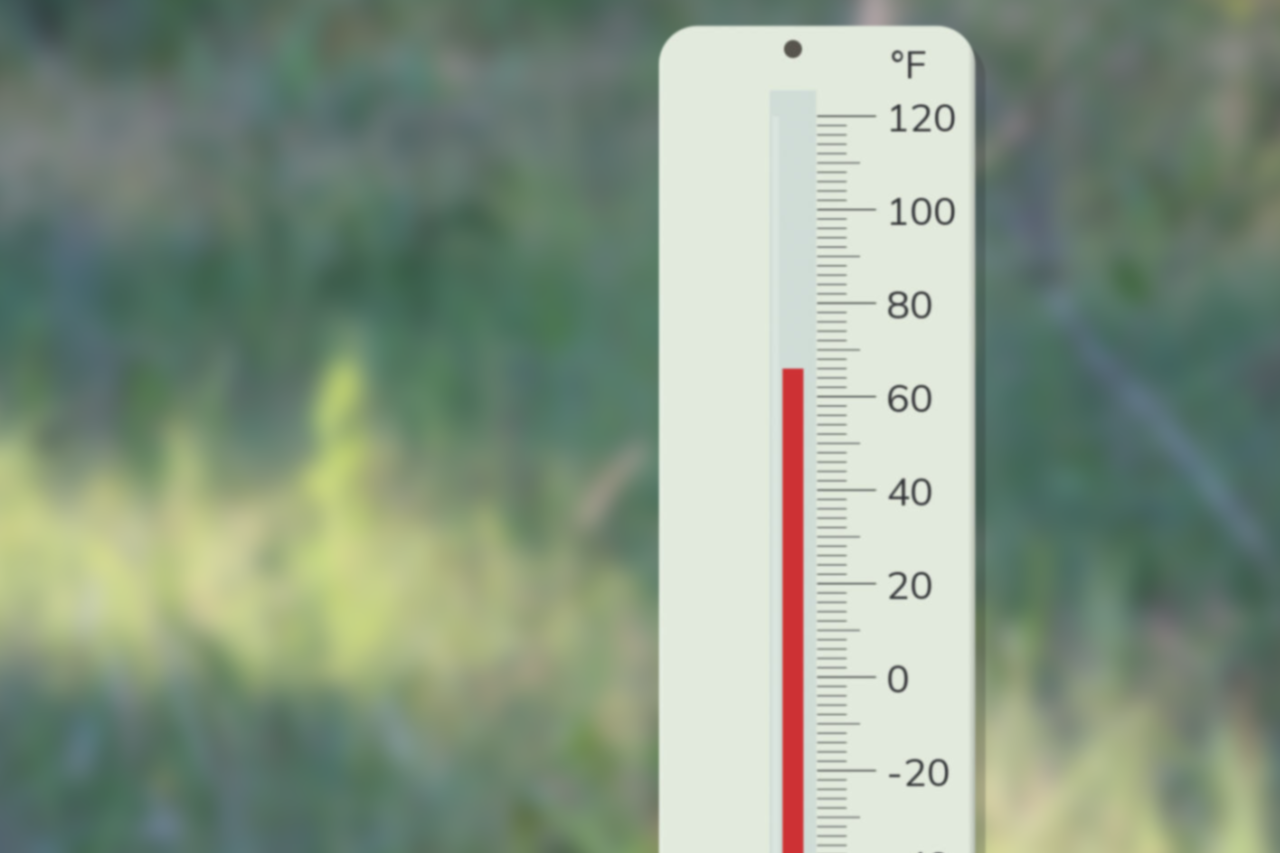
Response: 66
